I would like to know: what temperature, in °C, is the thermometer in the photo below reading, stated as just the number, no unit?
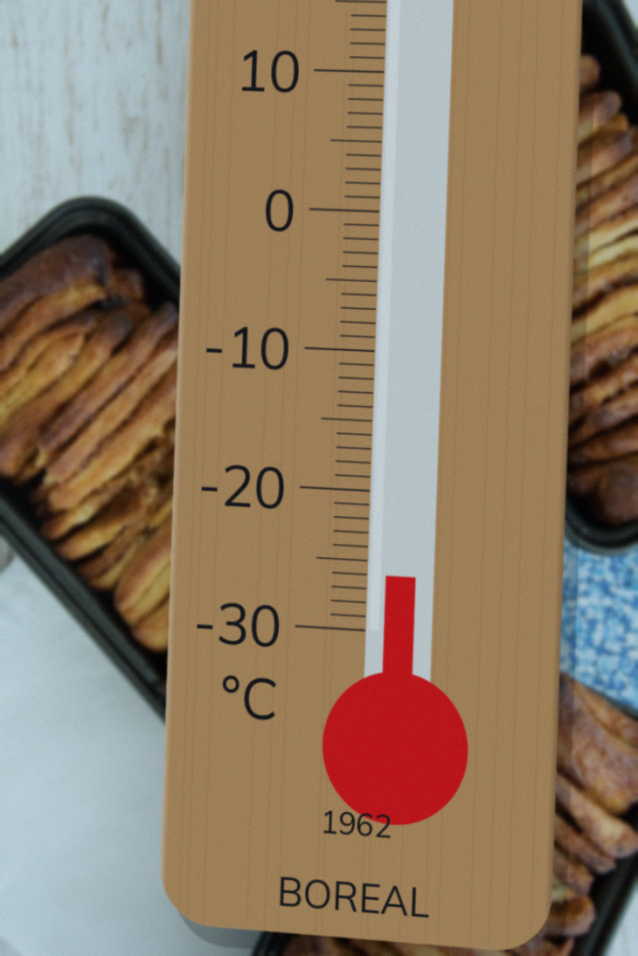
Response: -26
